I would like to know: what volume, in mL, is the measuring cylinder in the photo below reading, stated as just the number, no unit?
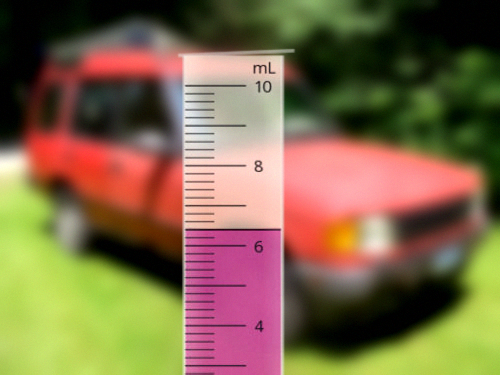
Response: 6.4
